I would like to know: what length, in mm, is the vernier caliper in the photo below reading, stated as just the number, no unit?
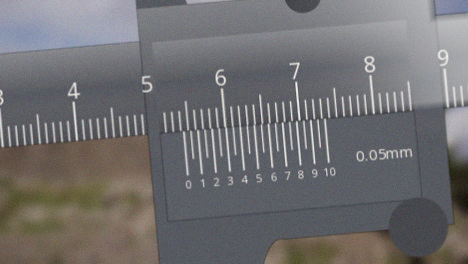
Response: 54.4
